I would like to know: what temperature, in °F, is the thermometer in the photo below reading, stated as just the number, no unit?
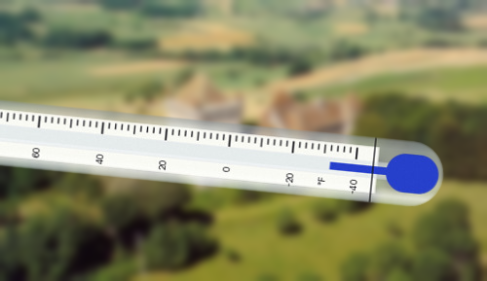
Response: -32
